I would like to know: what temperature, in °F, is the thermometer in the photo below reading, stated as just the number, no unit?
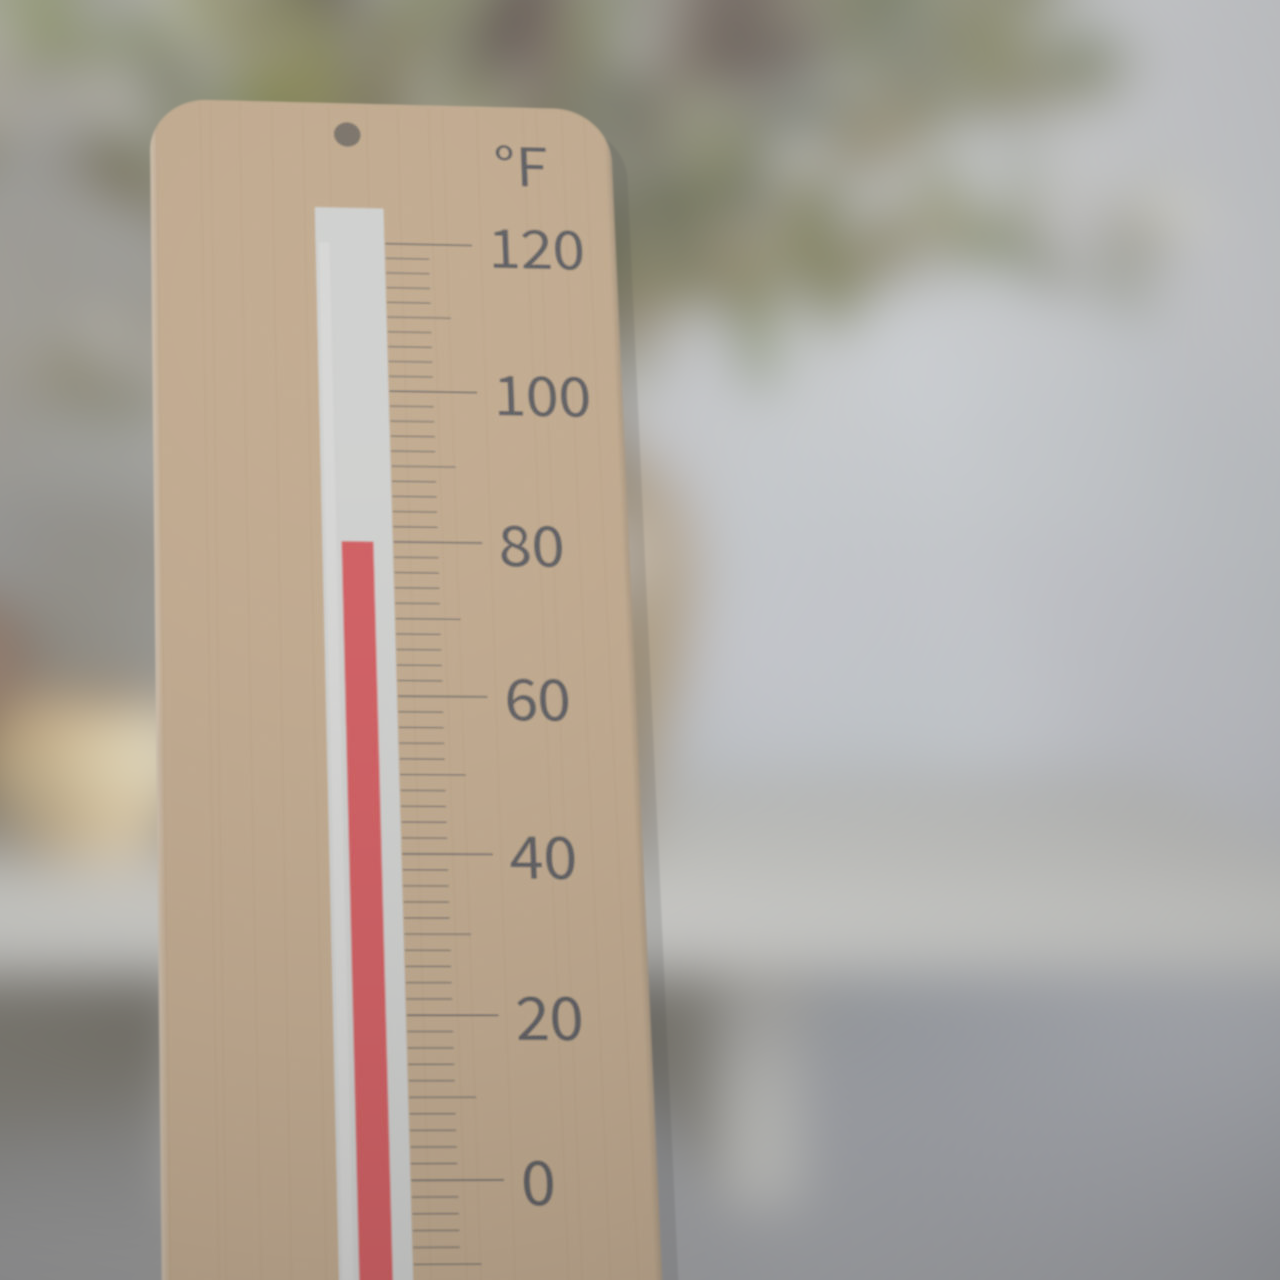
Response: 80
